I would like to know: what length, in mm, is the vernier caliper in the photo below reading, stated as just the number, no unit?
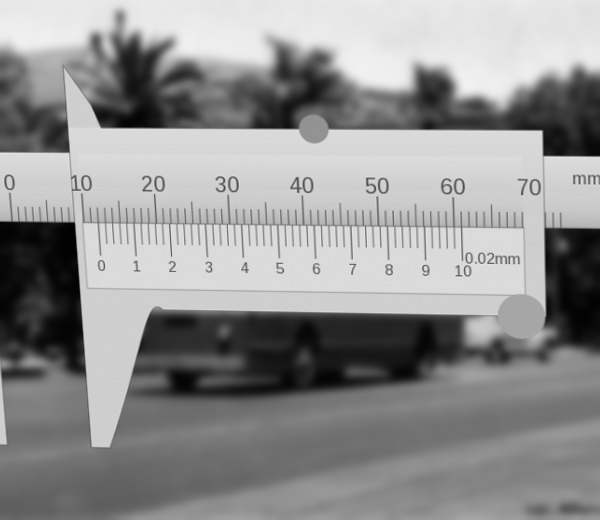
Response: 12.0
